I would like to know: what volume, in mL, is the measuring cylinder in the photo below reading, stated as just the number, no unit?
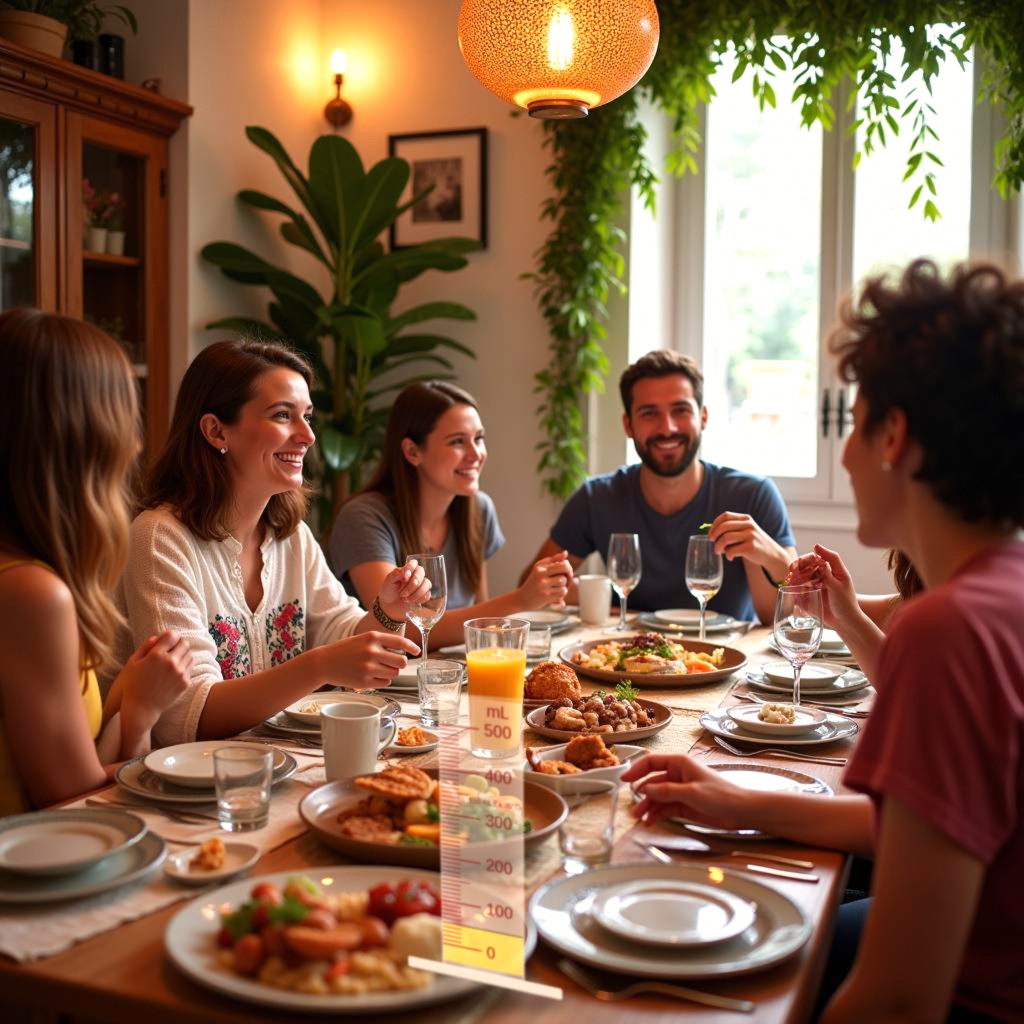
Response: 50
